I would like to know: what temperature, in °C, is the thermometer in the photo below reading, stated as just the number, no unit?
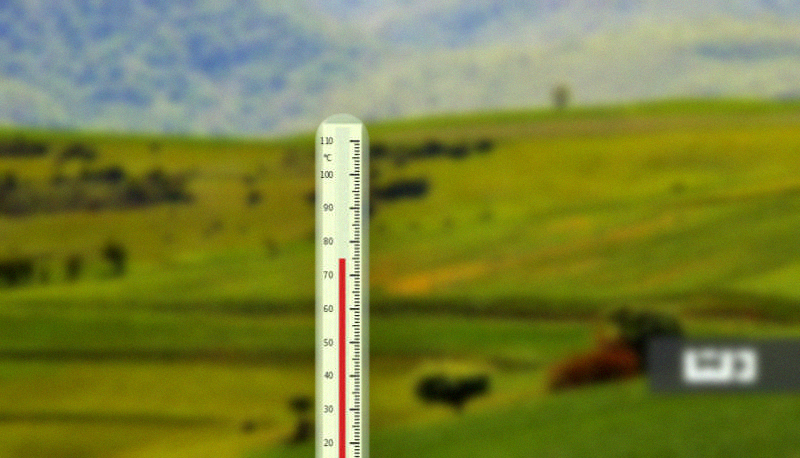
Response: 75
